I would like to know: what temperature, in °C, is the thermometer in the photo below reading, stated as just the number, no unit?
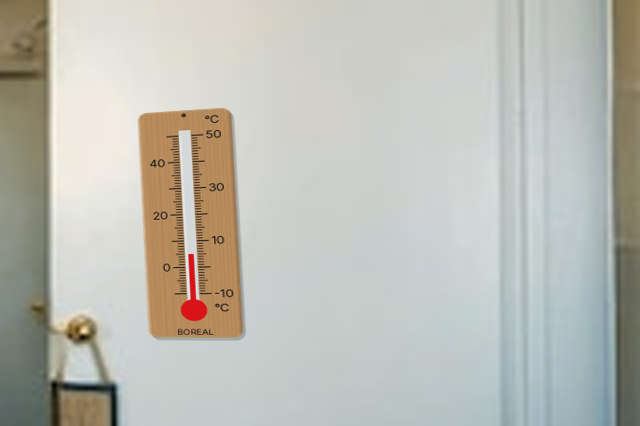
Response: 5
